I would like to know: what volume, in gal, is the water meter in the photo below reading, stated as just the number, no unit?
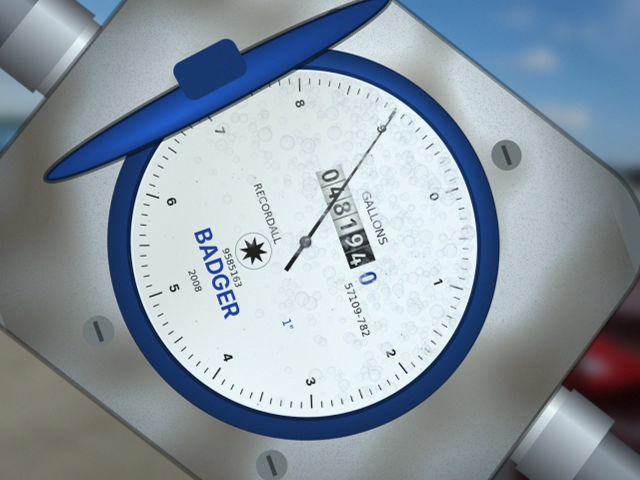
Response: 481939.0
